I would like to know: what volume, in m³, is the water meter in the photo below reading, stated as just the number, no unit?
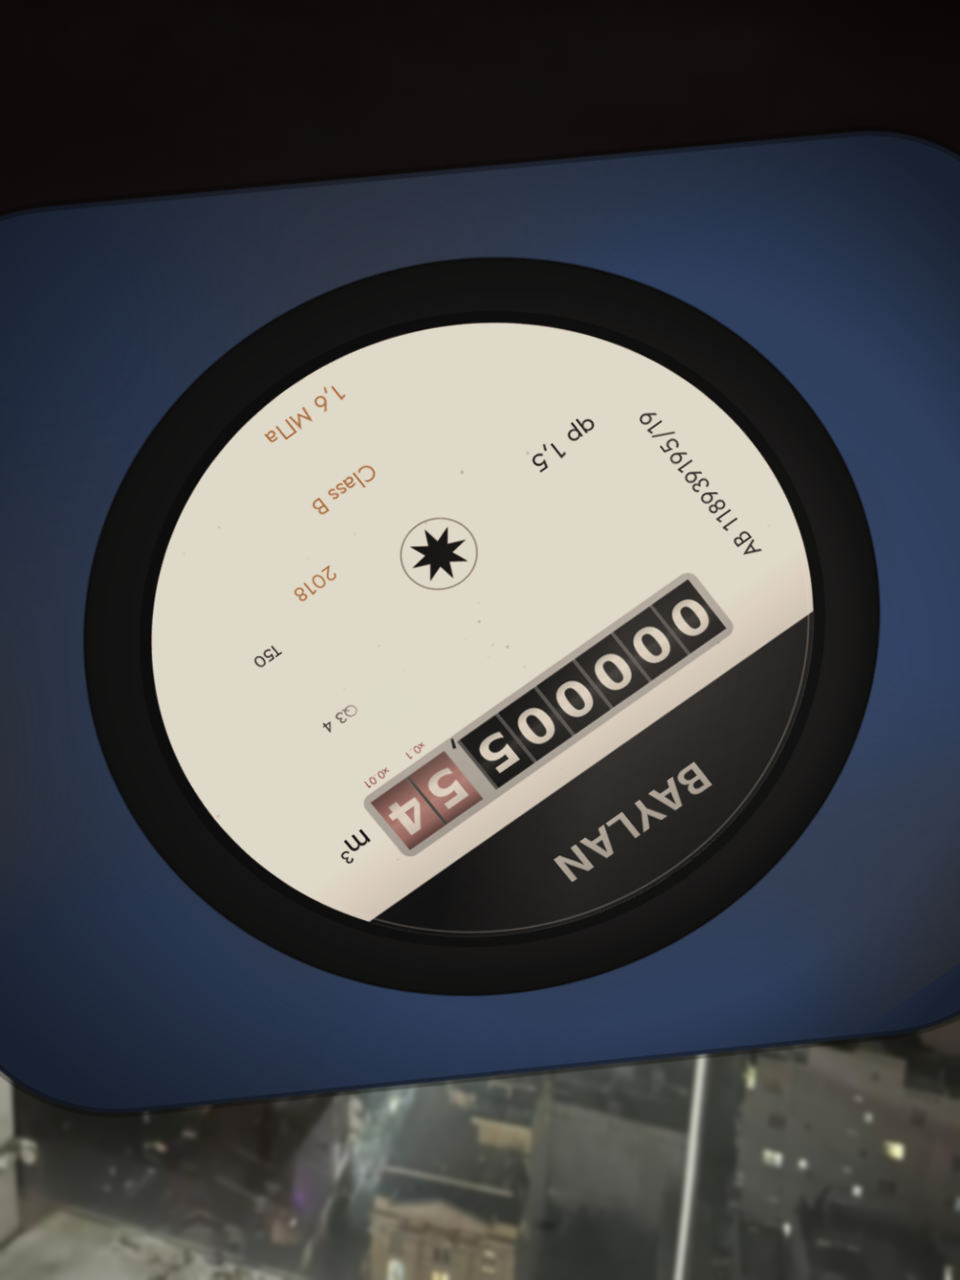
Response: 5.54
